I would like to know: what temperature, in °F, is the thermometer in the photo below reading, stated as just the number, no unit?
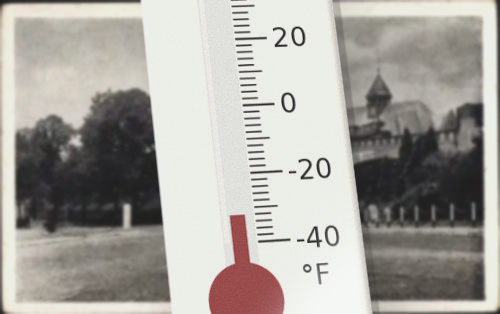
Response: -32
